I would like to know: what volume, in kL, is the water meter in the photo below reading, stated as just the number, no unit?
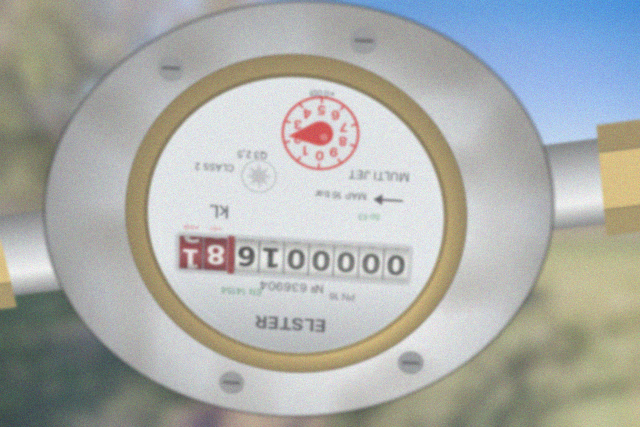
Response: 16.812
